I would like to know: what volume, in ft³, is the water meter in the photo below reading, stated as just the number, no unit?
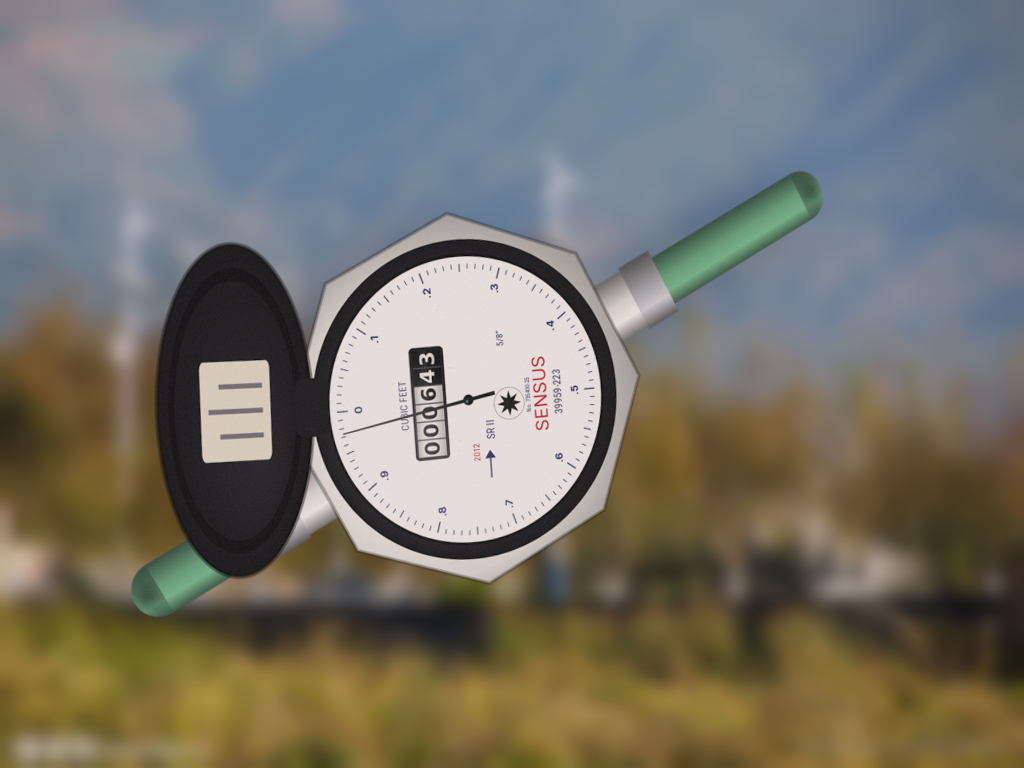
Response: 642.97
